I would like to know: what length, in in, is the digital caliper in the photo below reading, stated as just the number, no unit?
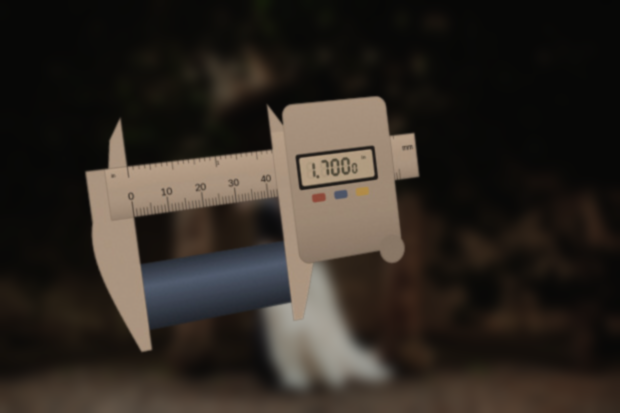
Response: 1.7000
